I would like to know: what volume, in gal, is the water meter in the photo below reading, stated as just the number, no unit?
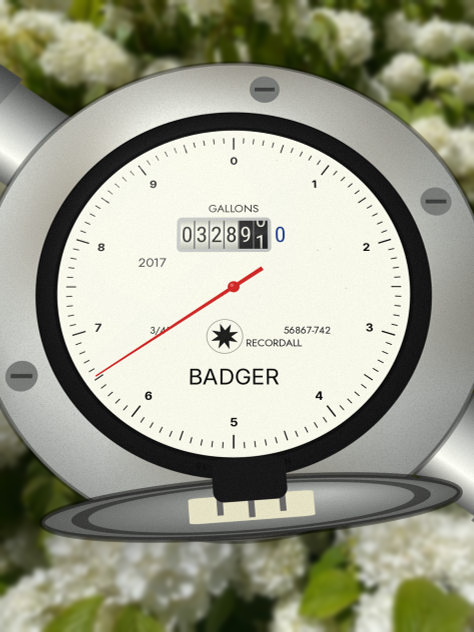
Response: 328906.5
